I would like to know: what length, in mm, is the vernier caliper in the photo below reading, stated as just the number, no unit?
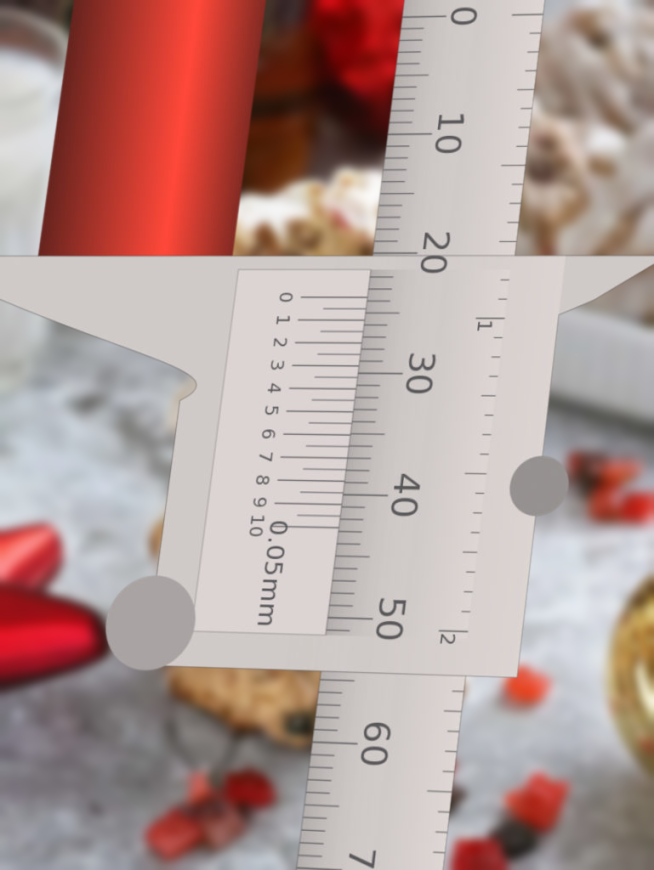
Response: 23.7
